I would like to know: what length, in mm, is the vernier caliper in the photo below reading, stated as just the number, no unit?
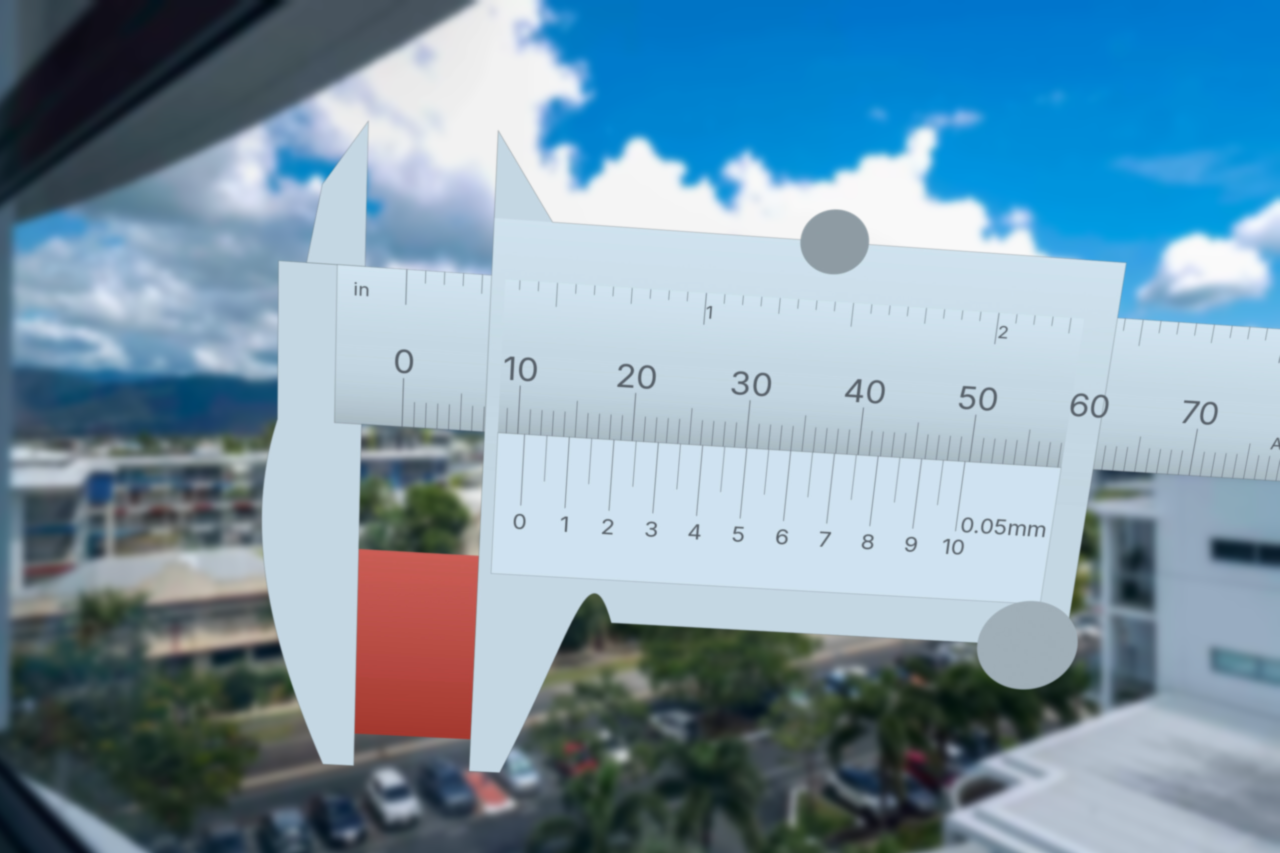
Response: 10.6
